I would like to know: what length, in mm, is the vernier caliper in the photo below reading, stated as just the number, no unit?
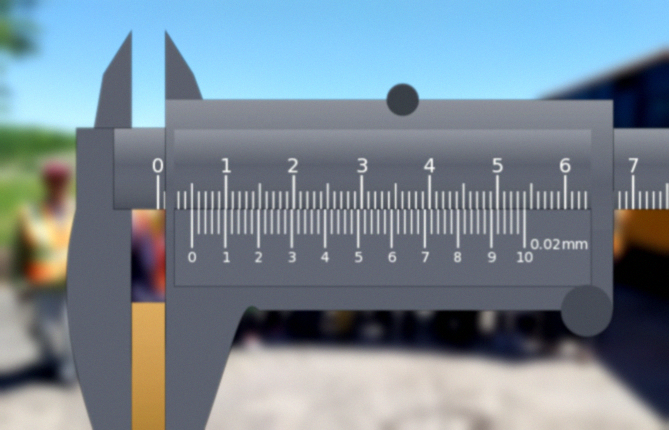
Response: 5.0
